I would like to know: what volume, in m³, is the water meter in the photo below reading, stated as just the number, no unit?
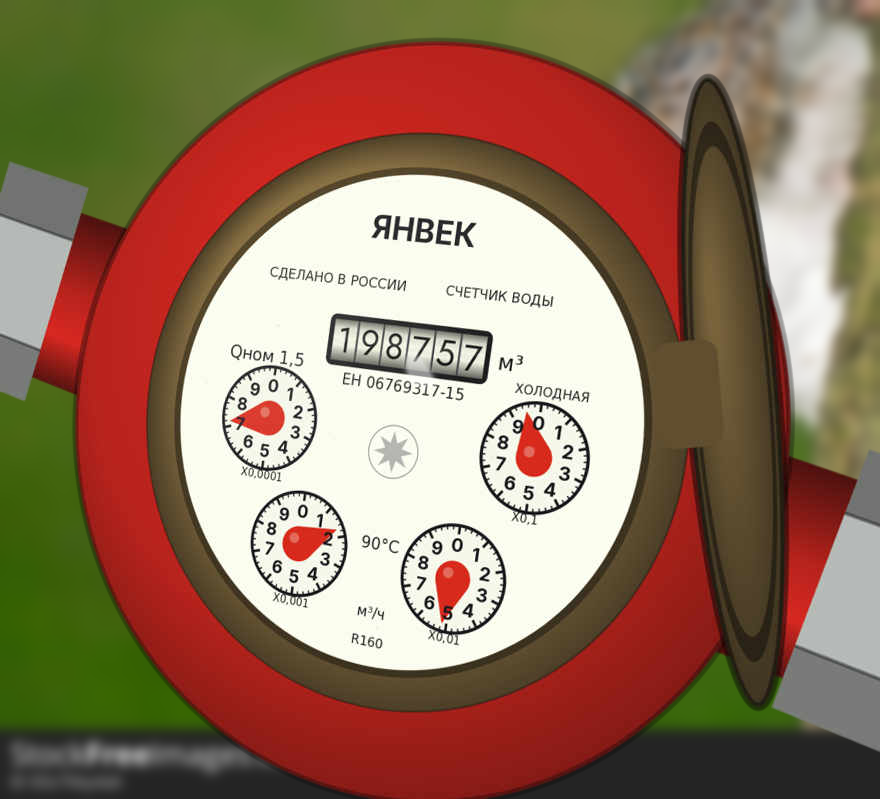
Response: 198756.9517
